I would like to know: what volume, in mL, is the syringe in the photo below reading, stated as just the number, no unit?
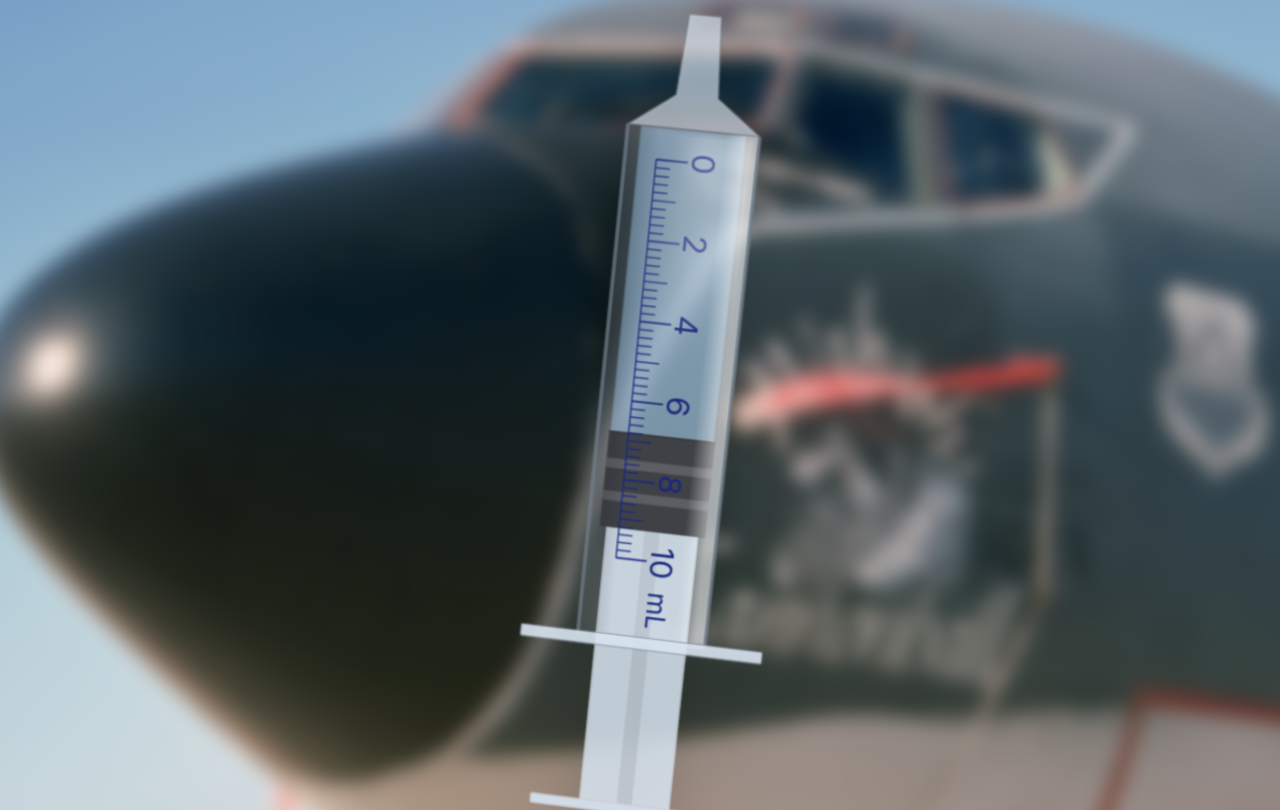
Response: 6.8
